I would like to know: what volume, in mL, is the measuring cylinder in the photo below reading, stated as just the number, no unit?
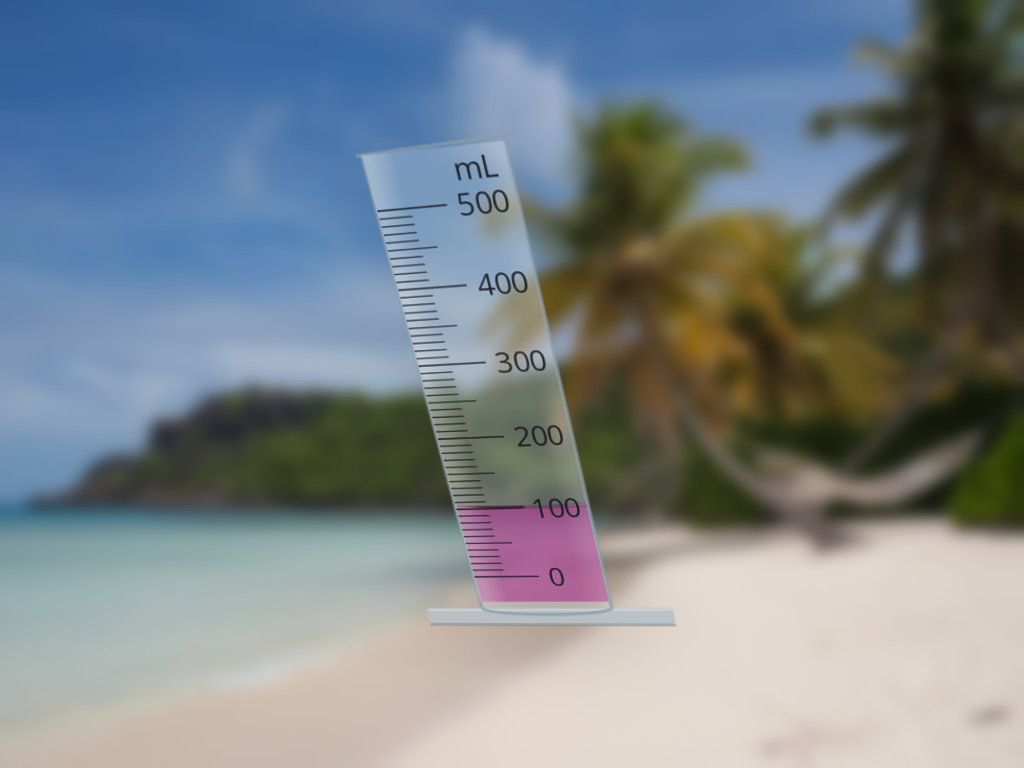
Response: 100
